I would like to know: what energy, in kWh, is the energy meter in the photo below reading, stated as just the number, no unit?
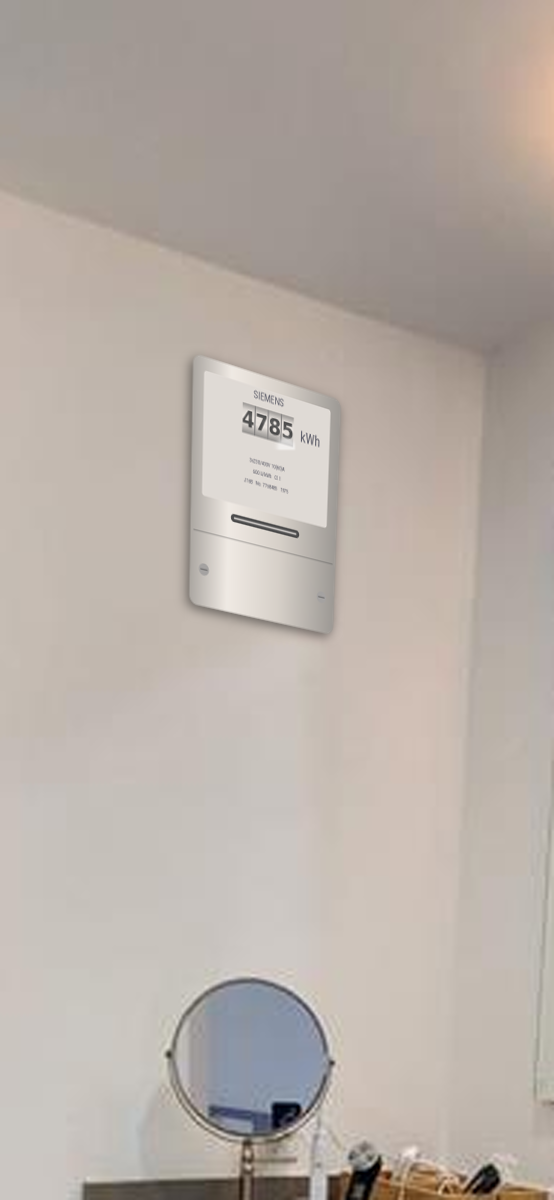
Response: 4785
